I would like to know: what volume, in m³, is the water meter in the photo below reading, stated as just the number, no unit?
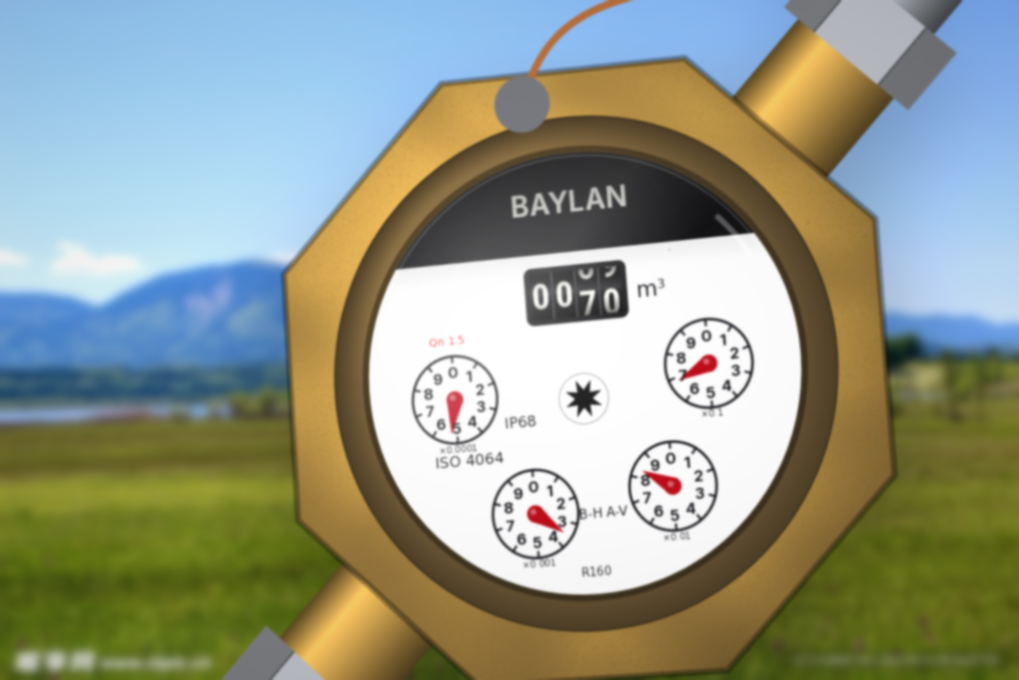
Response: 69.6835
